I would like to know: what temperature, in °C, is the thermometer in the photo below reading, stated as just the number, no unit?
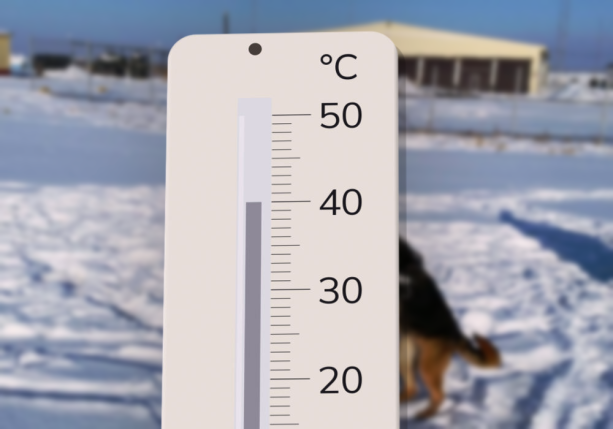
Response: 40
